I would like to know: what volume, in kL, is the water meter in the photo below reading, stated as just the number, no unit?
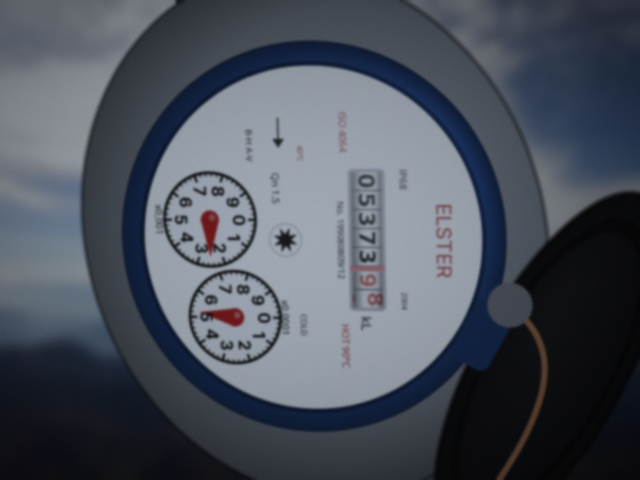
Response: 5373.9825
